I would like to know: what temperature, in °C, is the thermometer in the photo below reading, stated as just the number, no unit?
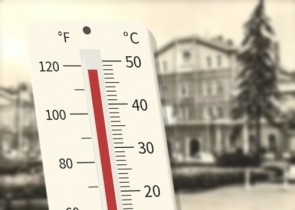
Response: 48
